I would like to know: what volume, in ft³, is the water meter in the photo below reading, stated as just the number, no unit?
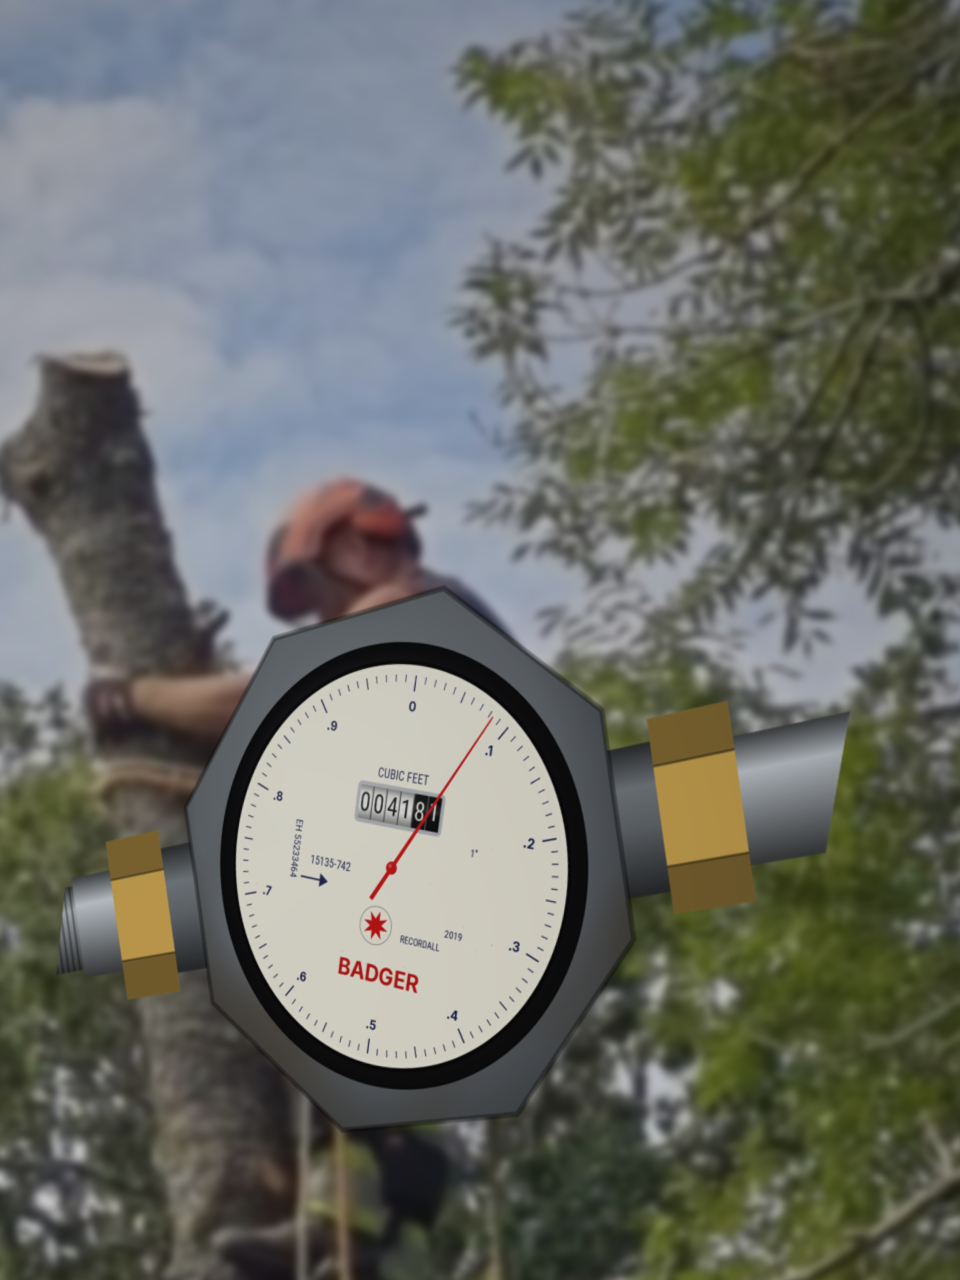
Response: 4181.08
